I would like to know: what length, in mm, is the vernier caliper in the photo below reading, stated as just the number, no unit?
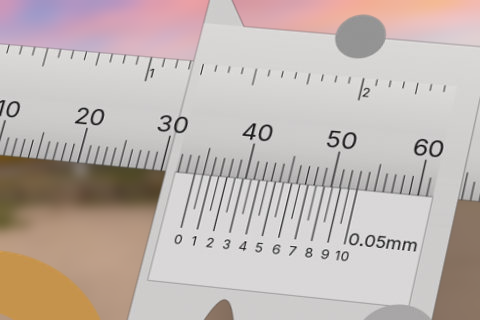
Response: 34.0
